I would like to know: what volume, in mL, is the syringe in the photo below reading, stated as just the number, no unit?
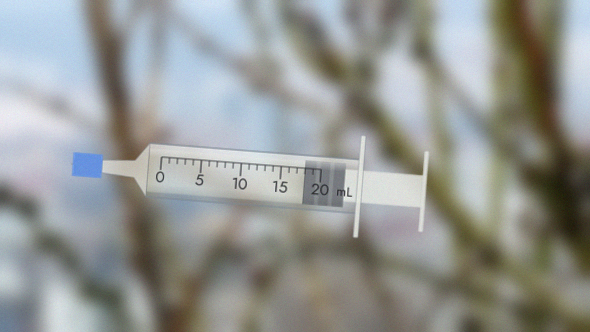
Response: 18
